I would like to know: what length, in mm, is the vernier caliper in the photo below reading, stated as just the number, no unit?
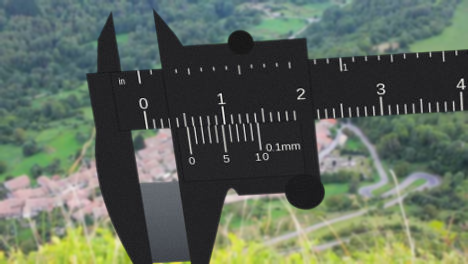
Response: 5.2
